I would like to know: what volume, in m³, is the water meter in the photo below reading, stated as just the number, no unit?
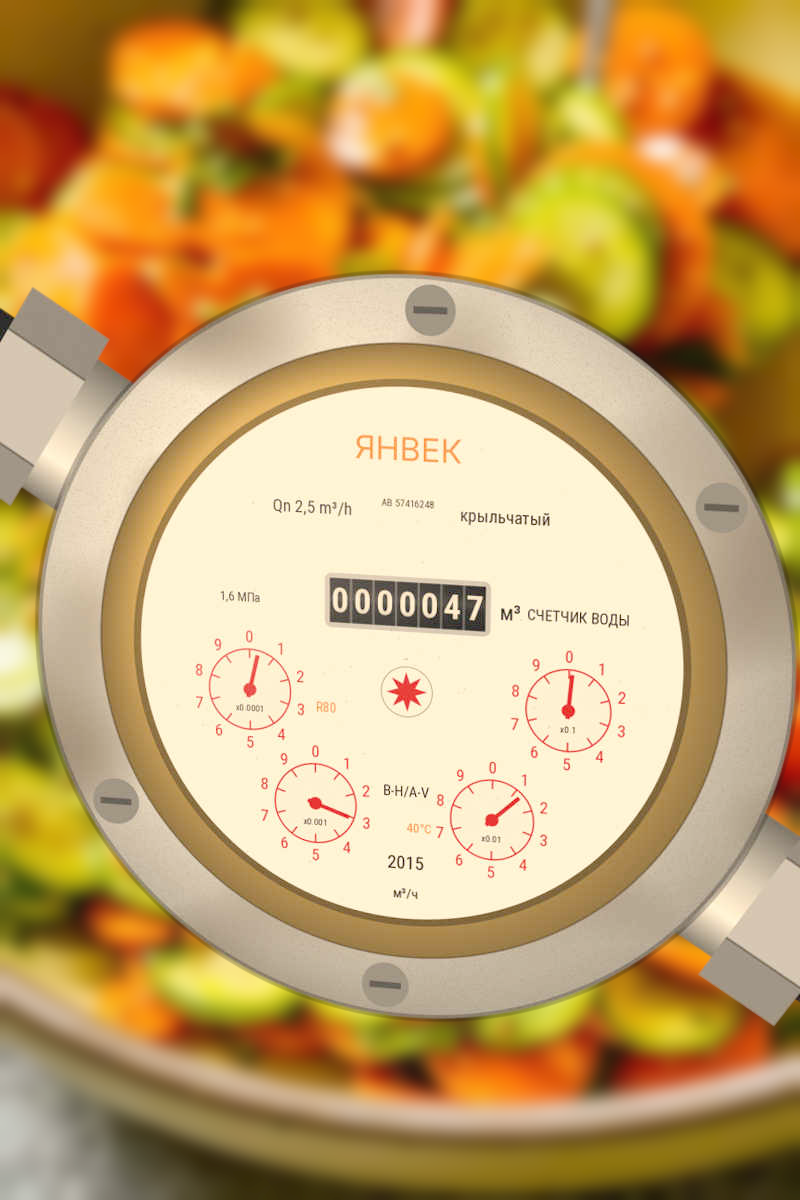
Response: 47.0130
